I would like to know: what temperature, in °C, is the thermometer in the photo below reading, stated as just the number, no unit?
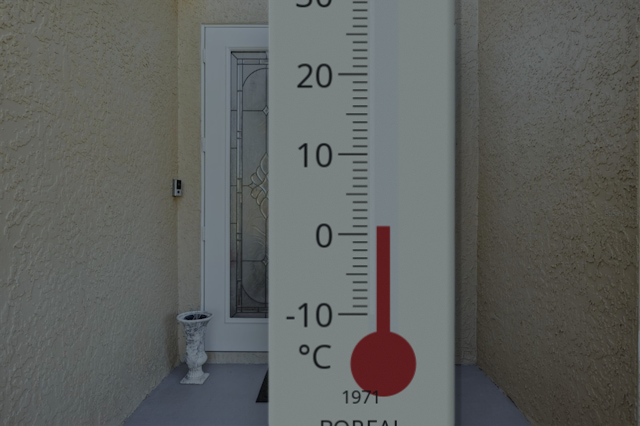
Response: 1
